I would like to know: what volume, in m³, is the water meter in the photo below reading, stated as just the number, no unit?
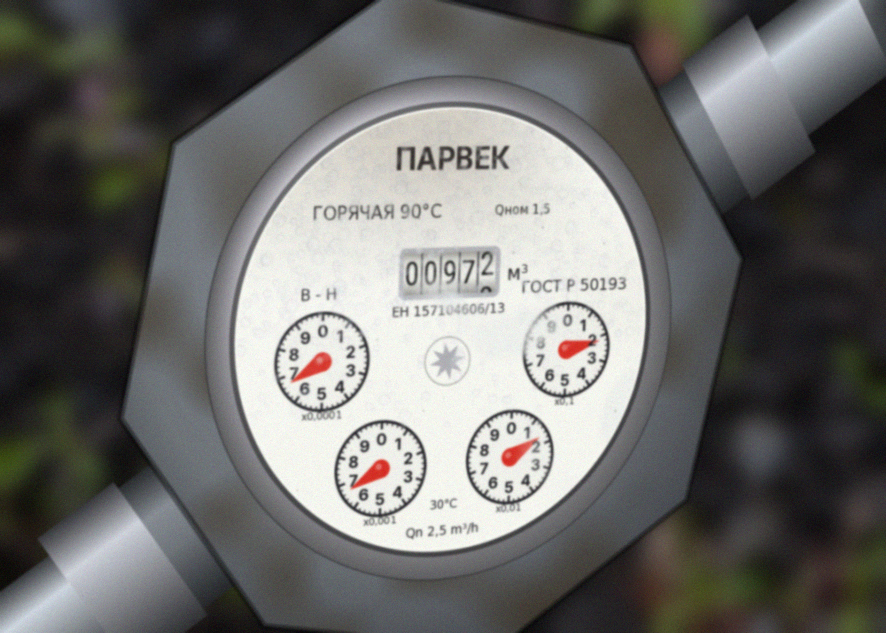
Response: 972.2166
